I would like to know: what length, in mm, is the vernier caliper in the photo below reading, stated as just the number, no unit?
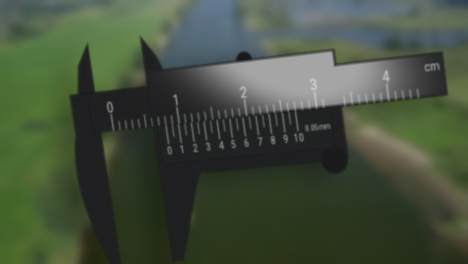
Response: 8.0
